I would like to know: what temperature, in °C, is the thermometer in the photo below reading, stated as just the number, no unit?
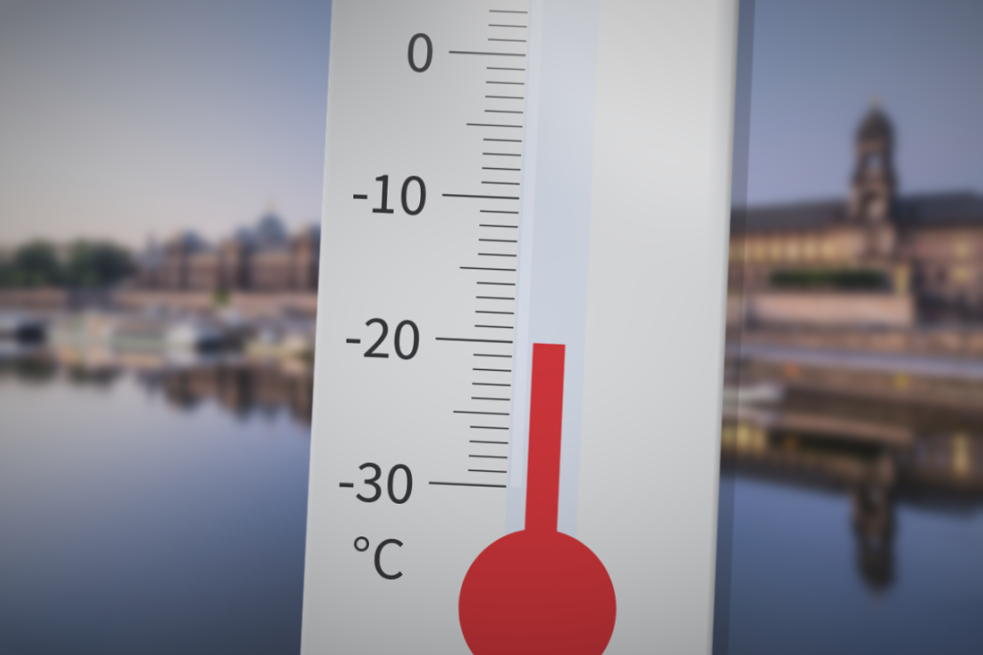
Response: -20
